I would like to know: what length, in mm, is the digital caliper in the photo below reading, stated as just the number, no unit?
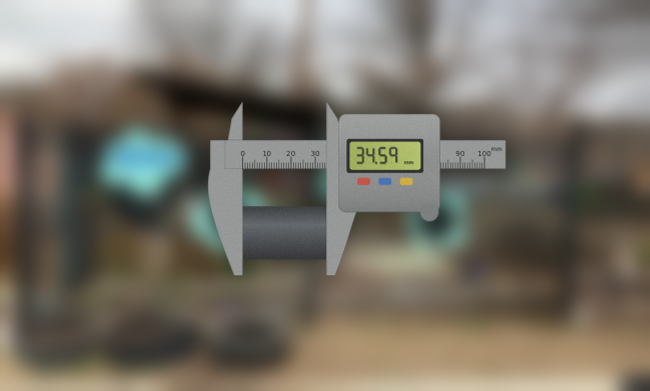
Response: 34.59
